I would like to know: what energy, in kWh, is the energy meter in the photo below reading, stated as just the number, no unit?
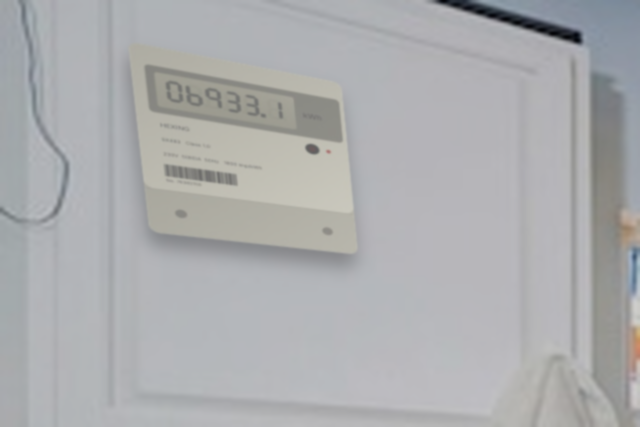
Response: 6933.1
